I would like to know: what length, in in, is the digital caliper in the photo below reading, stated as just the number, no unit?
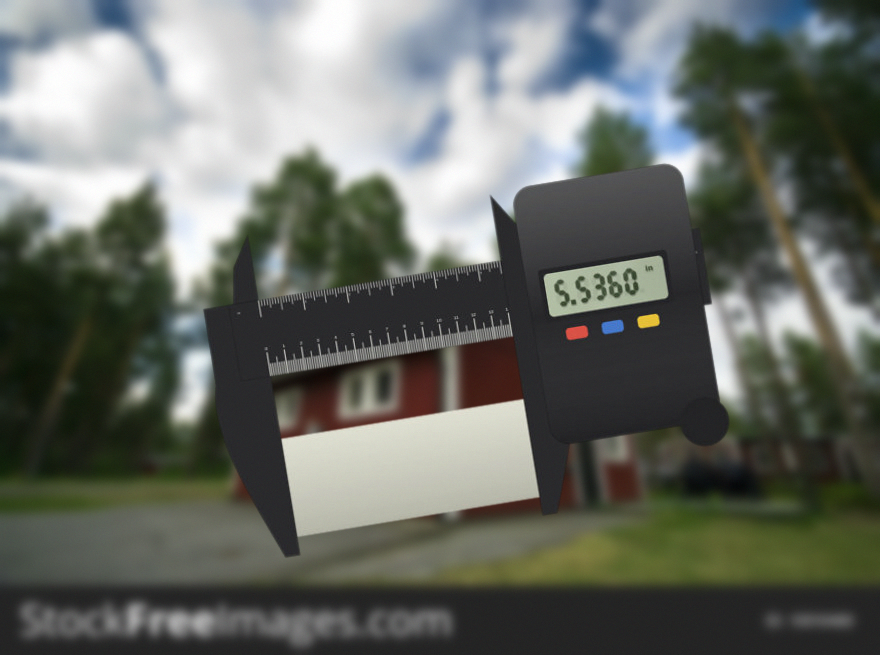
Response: 5.5360
